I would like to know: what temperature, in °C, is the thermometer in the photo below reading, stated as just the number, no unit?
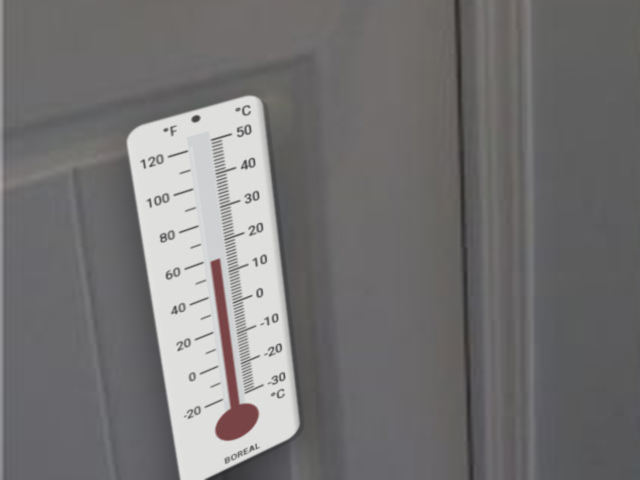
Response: 15
